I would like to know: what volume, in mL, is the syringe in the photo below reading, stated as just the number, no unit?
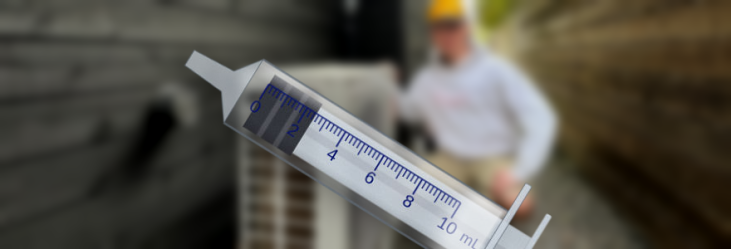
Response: 0
